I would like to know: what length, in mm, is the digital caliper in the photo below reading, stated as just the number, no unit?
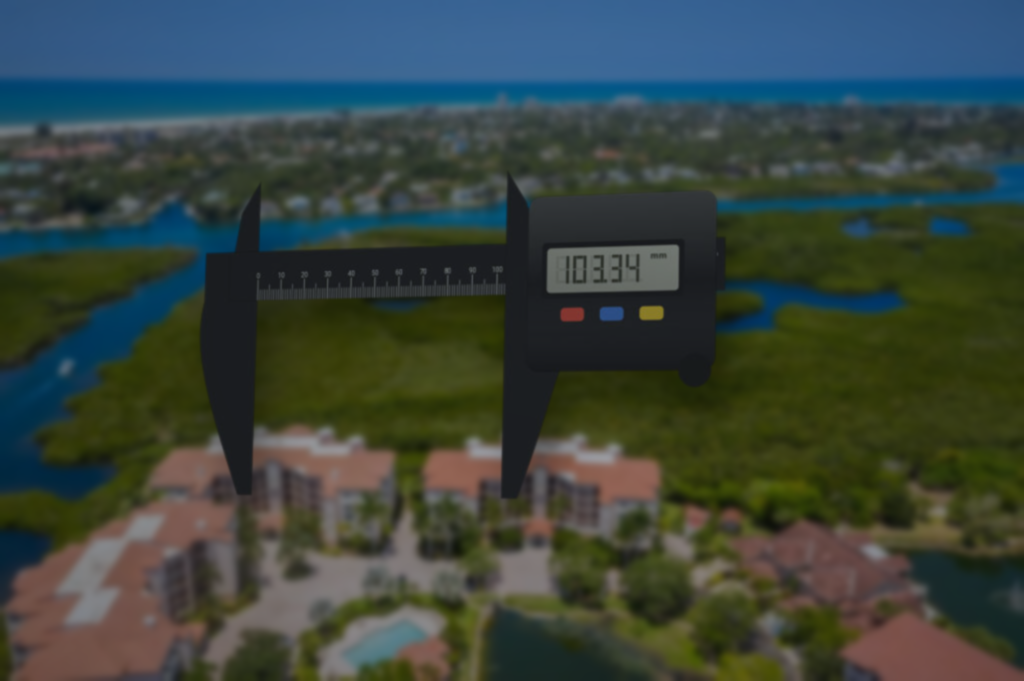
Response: 103.34
